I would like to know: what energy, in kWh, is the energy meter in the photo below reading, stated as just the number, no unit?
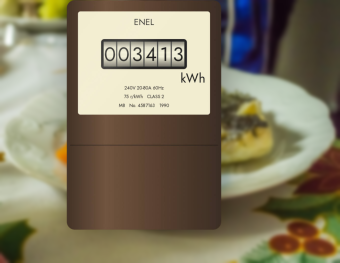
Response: 3413
